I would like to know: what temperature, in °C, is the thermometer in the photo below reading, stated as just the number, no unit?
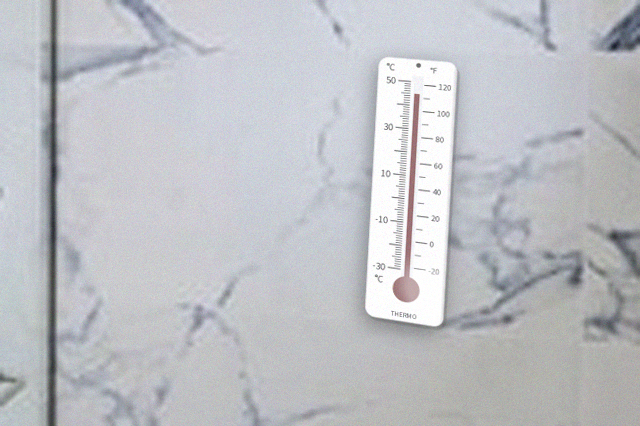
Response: 45
